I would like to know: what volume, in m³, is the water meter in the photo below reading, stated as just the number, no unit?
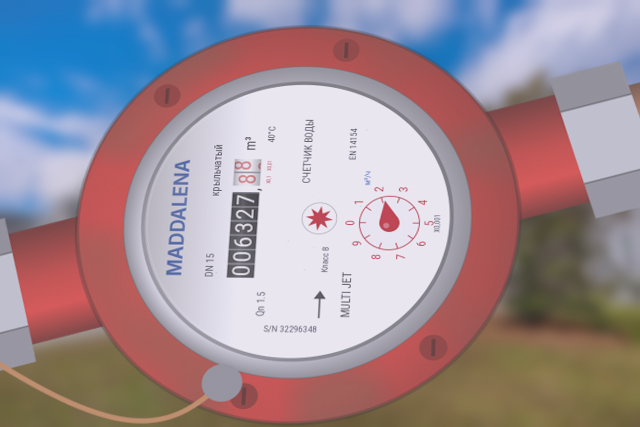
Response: 6327.882
